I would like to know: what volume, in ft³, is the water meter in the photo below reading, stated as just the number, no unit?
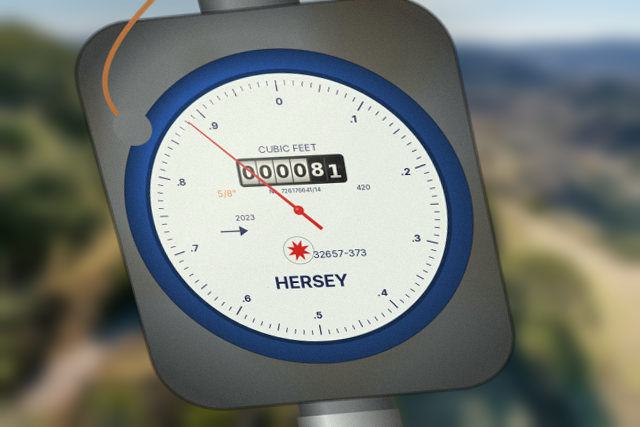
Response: 80.88
